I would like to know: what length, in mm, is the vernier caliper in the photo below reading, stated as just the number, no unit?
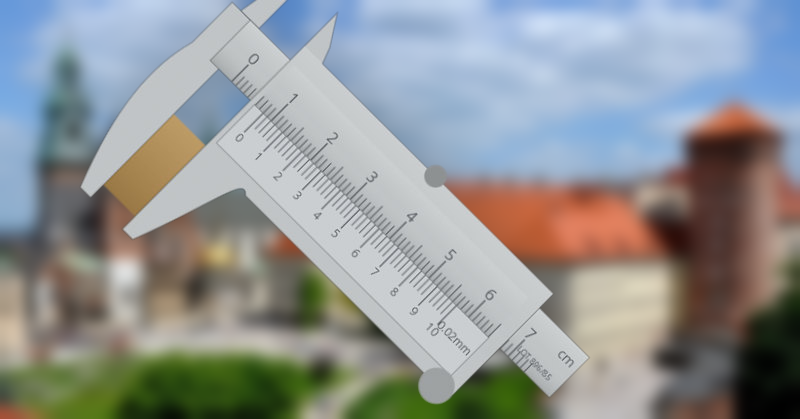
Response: 8.0
